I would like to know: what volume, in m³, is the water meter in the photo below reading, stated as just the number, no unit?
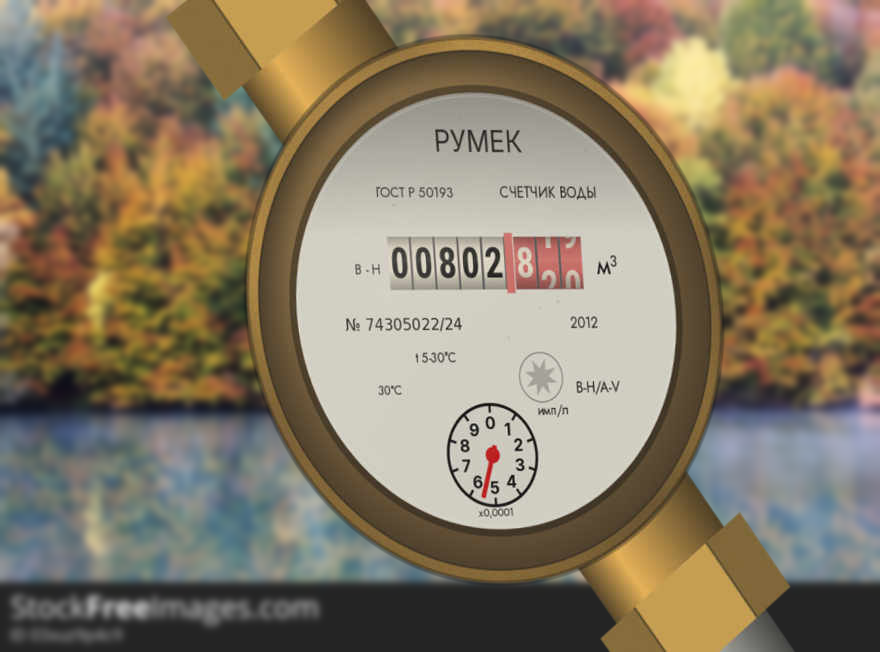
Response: 802.8195
